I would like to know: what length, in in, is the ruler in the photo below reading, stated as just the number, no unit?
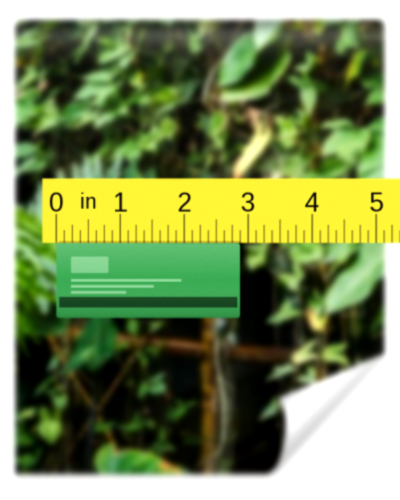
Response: 2.875
